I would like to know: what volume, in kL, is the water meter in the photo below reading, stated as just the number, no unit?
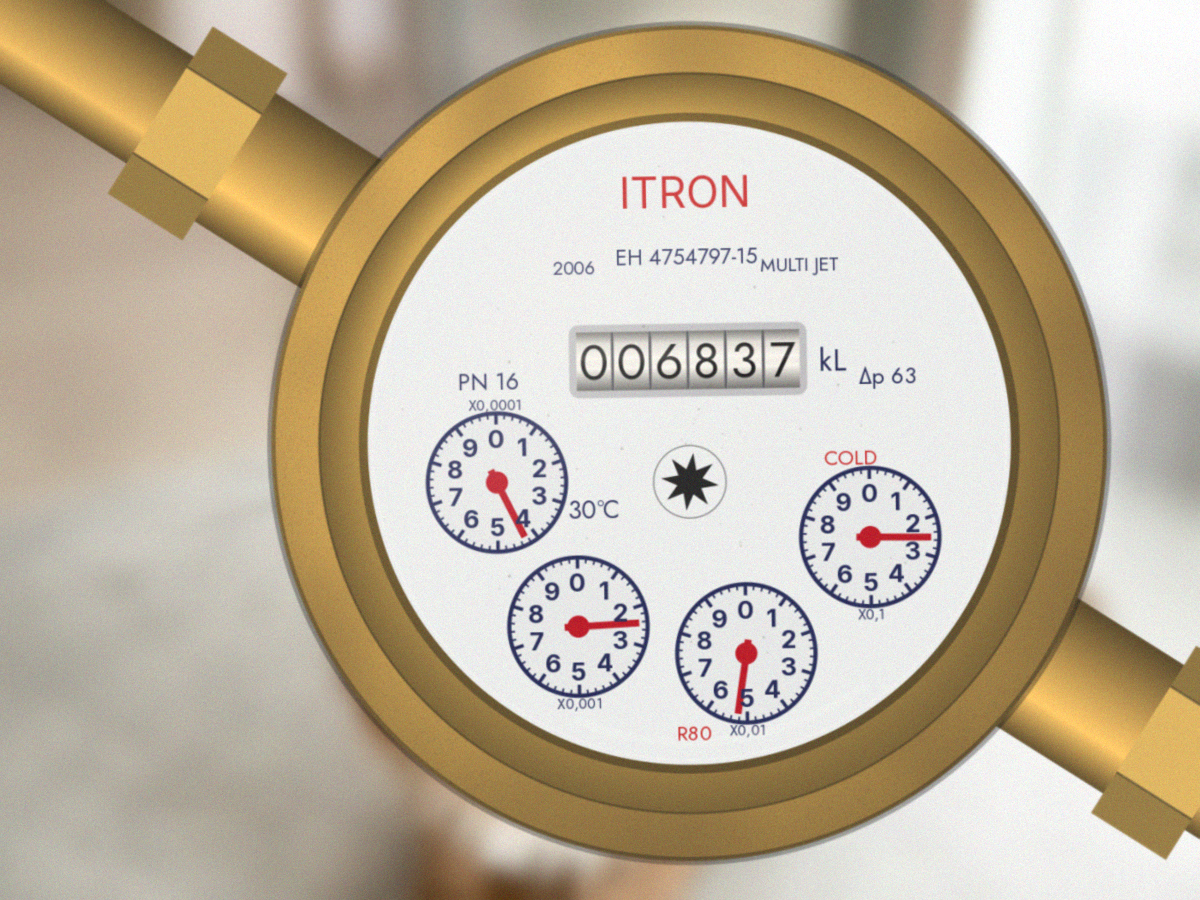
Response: 6837.2524
